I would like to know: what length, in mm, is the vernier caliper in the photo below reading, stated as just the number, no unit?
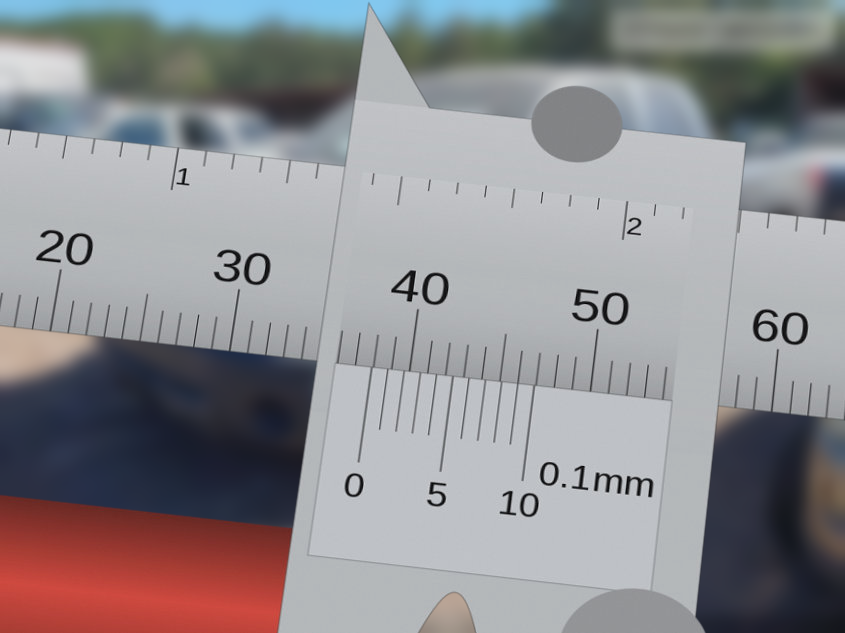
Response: 37.9
